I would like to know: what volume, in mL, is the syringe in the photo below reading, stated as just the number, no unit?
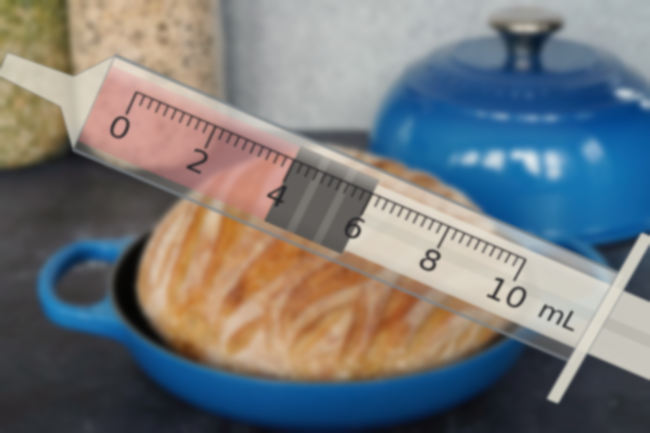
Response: 4
